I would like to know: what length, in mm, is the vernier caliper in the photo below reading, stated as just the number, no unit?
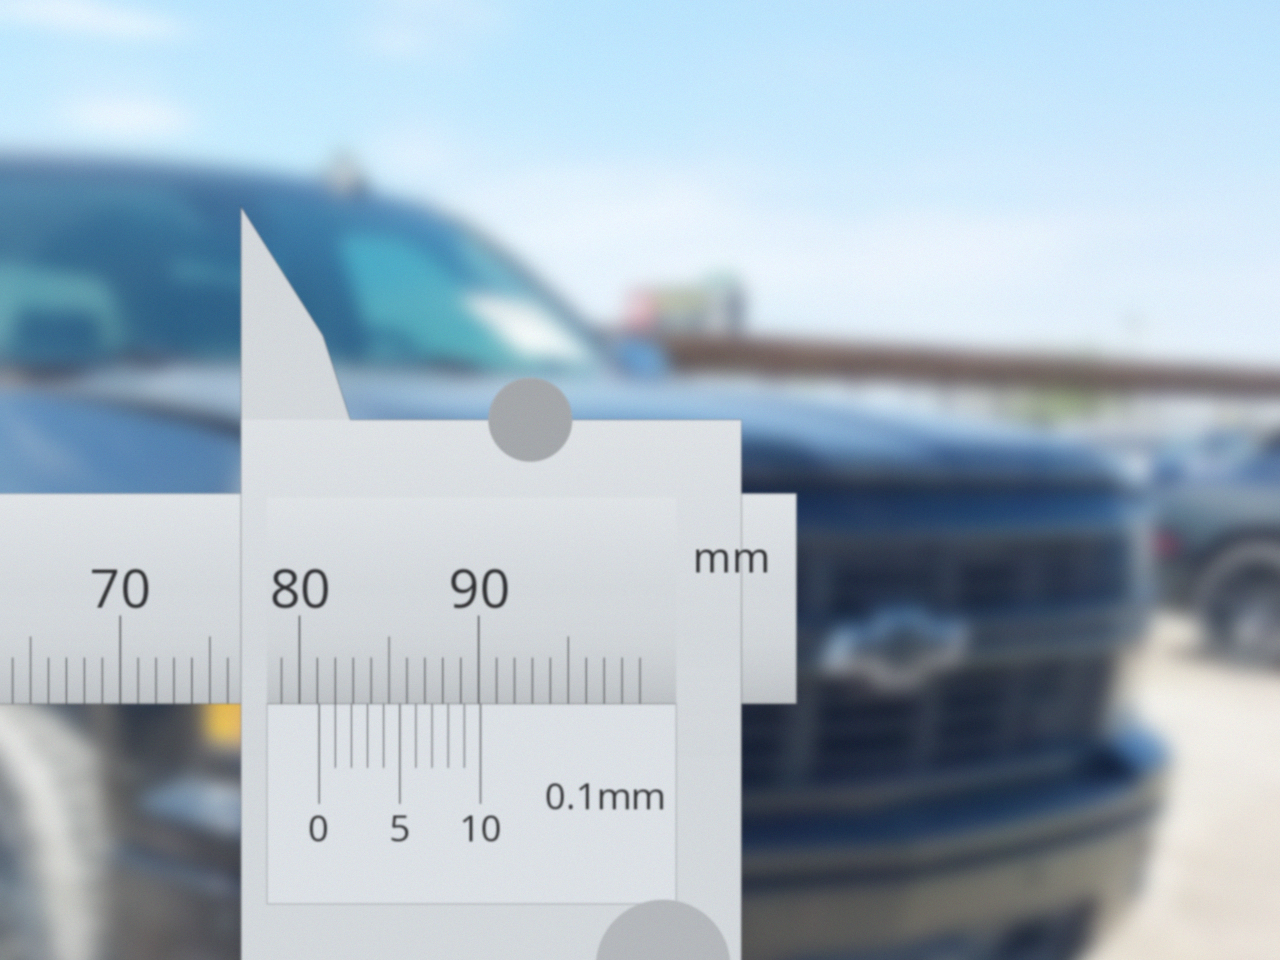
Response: 81.1
